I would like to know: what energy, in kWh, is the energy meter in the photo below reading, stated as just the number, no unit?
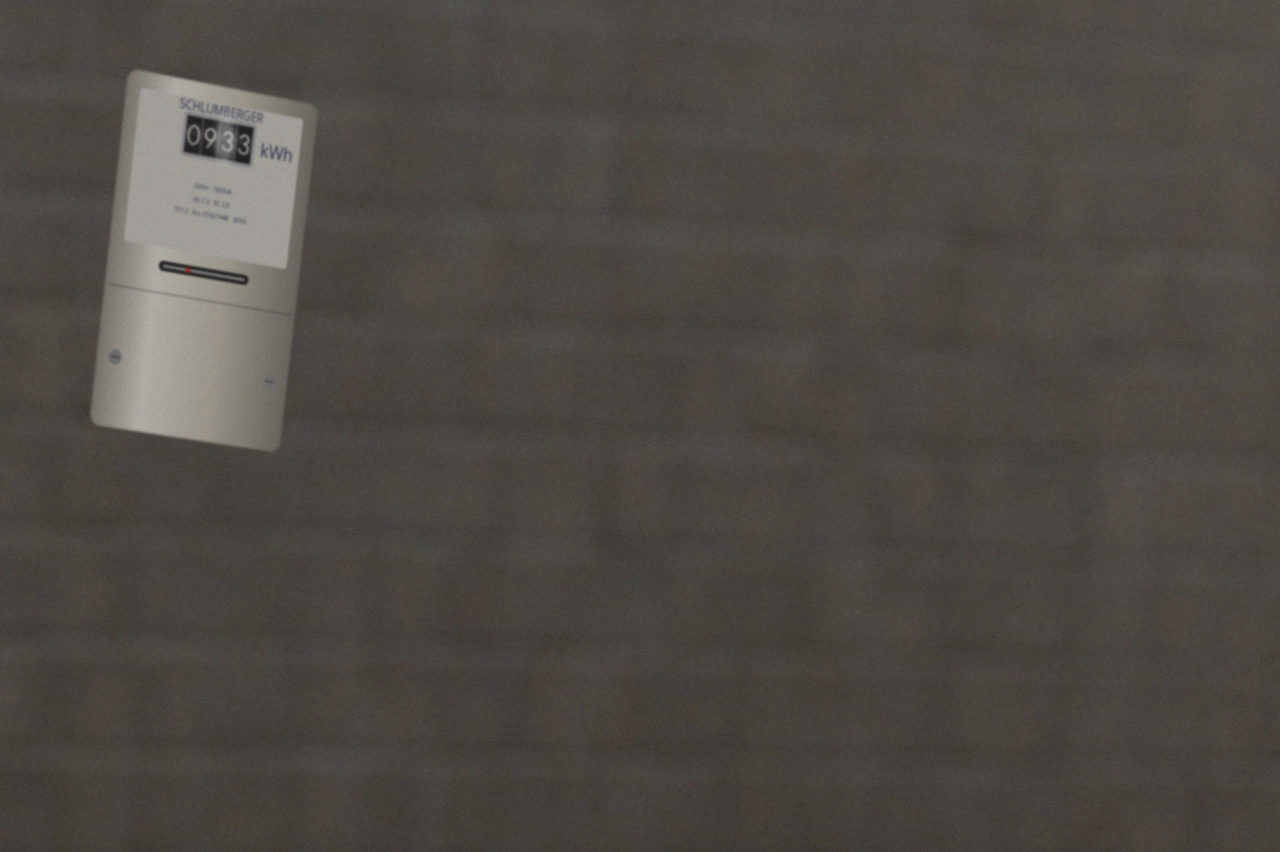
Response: 933
